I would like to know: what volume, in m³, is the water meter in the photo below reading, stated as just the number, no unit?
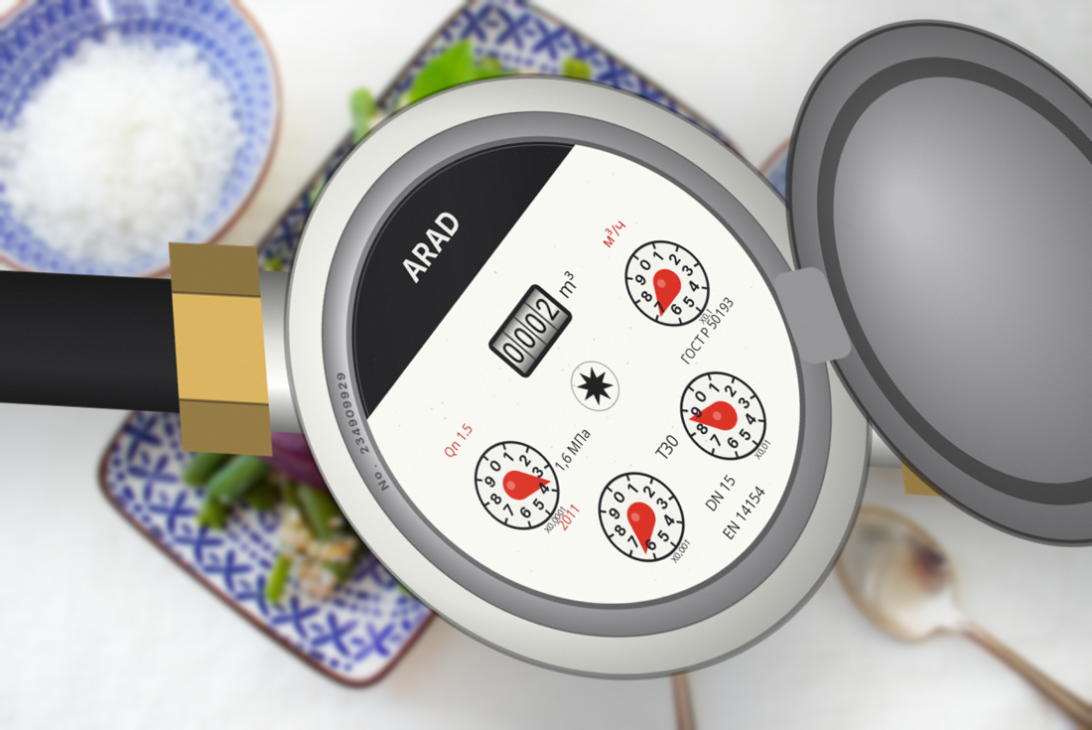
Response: 2.6863
